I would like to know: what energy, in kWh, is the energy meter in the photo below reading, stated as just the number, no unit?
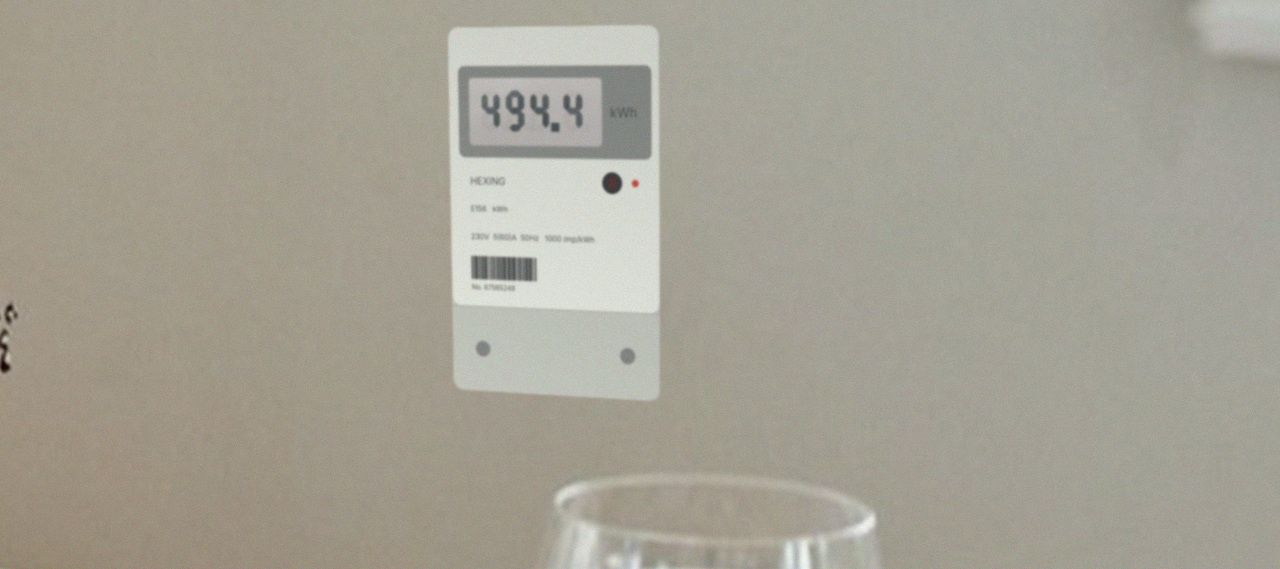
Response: 494.4
